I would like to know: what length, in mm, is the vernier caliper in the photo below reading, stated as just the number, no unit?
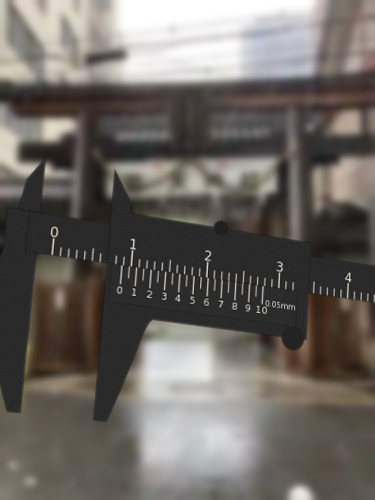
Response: 8.8
